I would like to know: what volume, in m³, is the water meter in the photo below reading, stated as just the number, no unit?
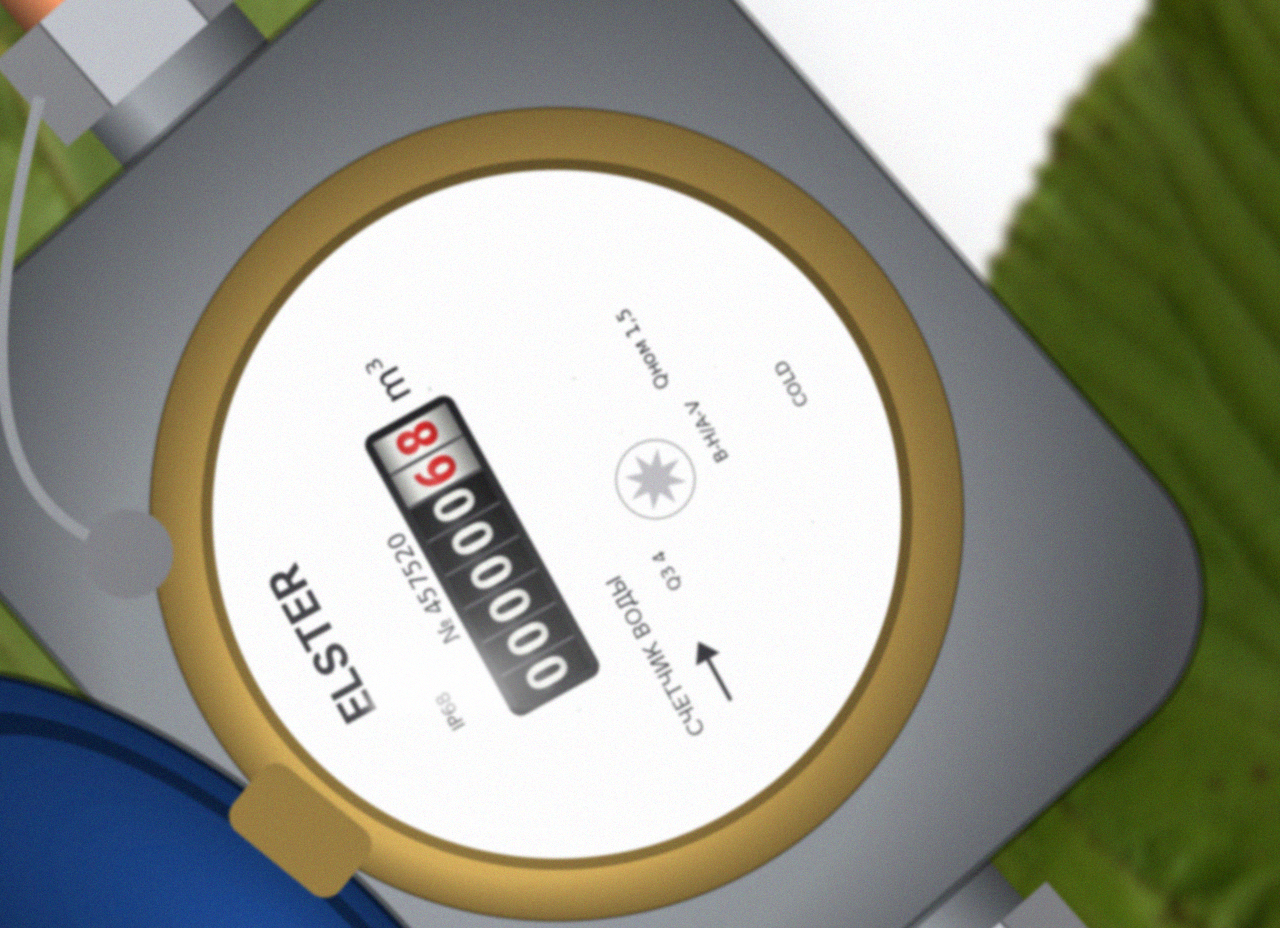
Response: 0.68
